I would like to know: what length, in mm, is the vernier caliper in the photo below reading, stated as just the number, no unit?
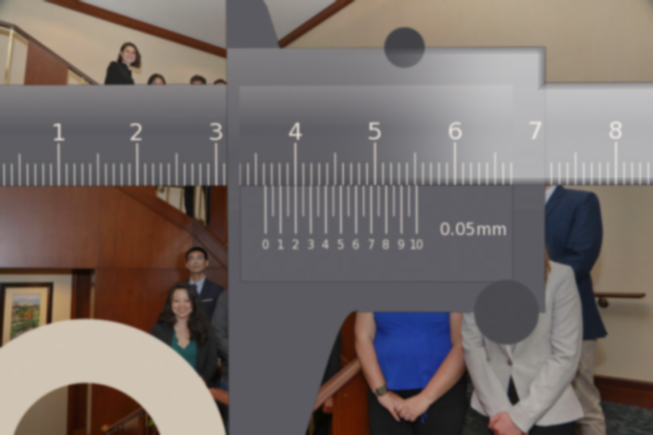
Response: 36.2
